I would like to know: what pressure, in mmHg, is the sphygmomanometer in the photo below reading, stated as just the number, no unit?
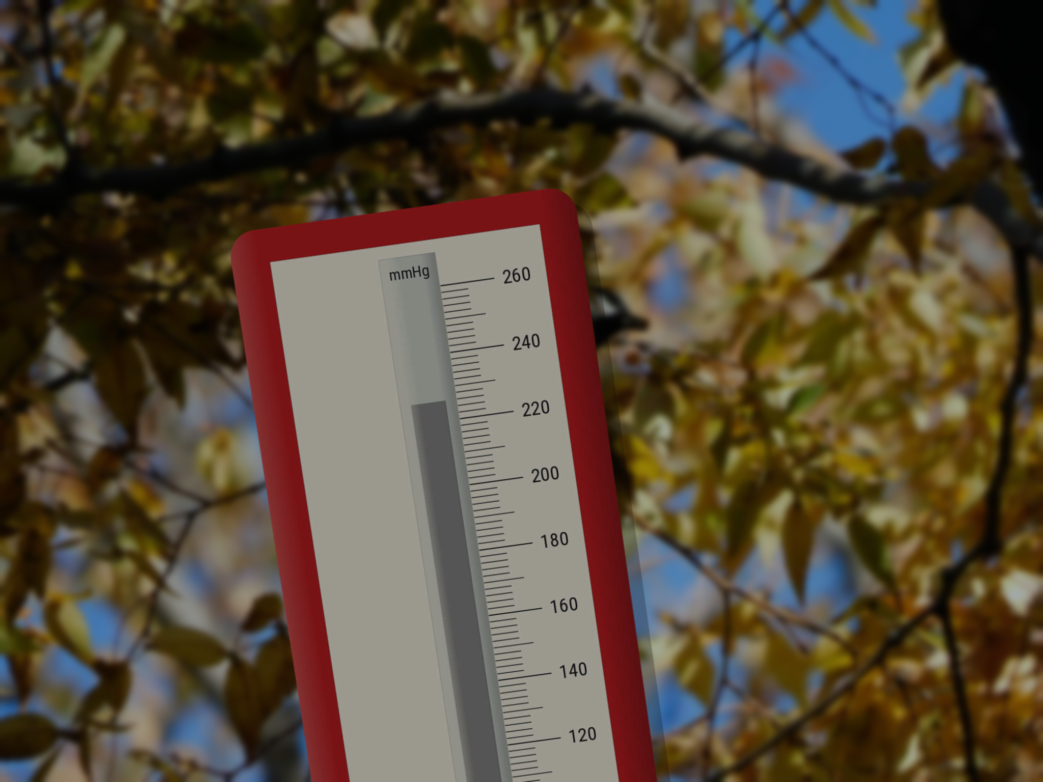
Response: 226
